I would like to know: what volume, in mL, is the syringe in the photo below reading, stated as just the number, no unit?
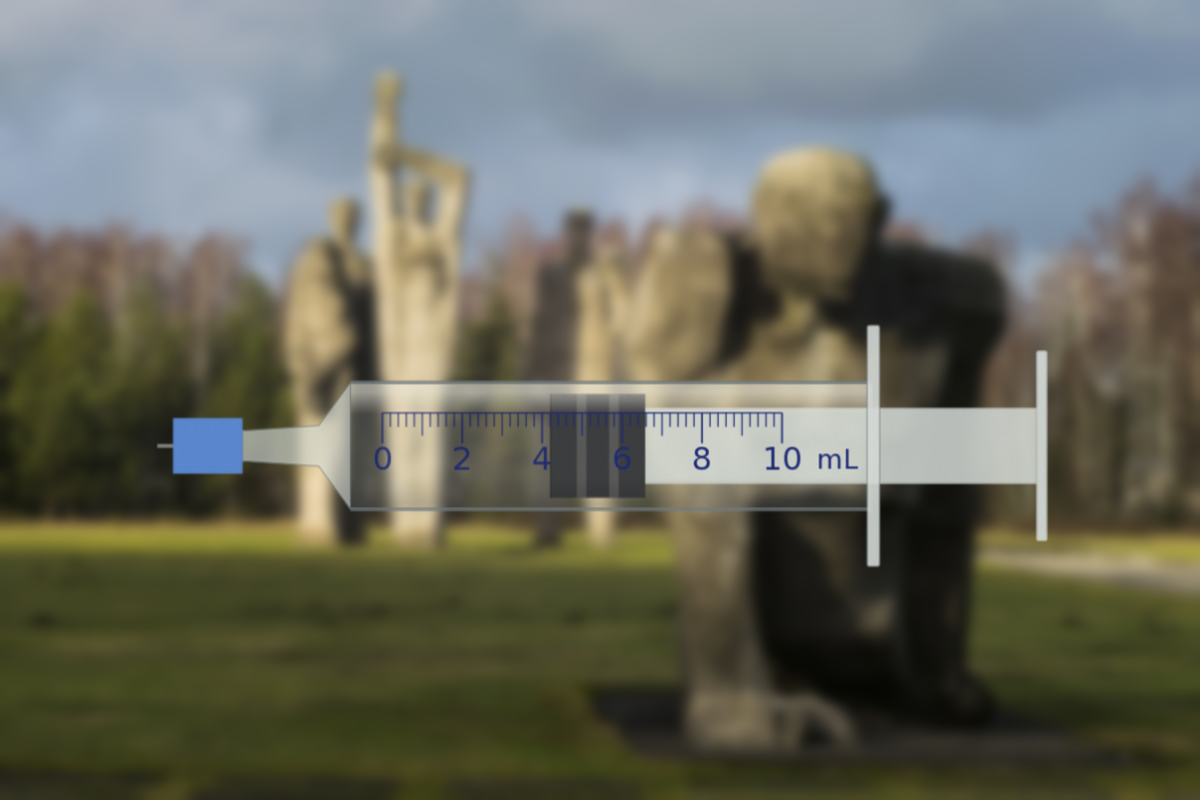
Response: 4.2
